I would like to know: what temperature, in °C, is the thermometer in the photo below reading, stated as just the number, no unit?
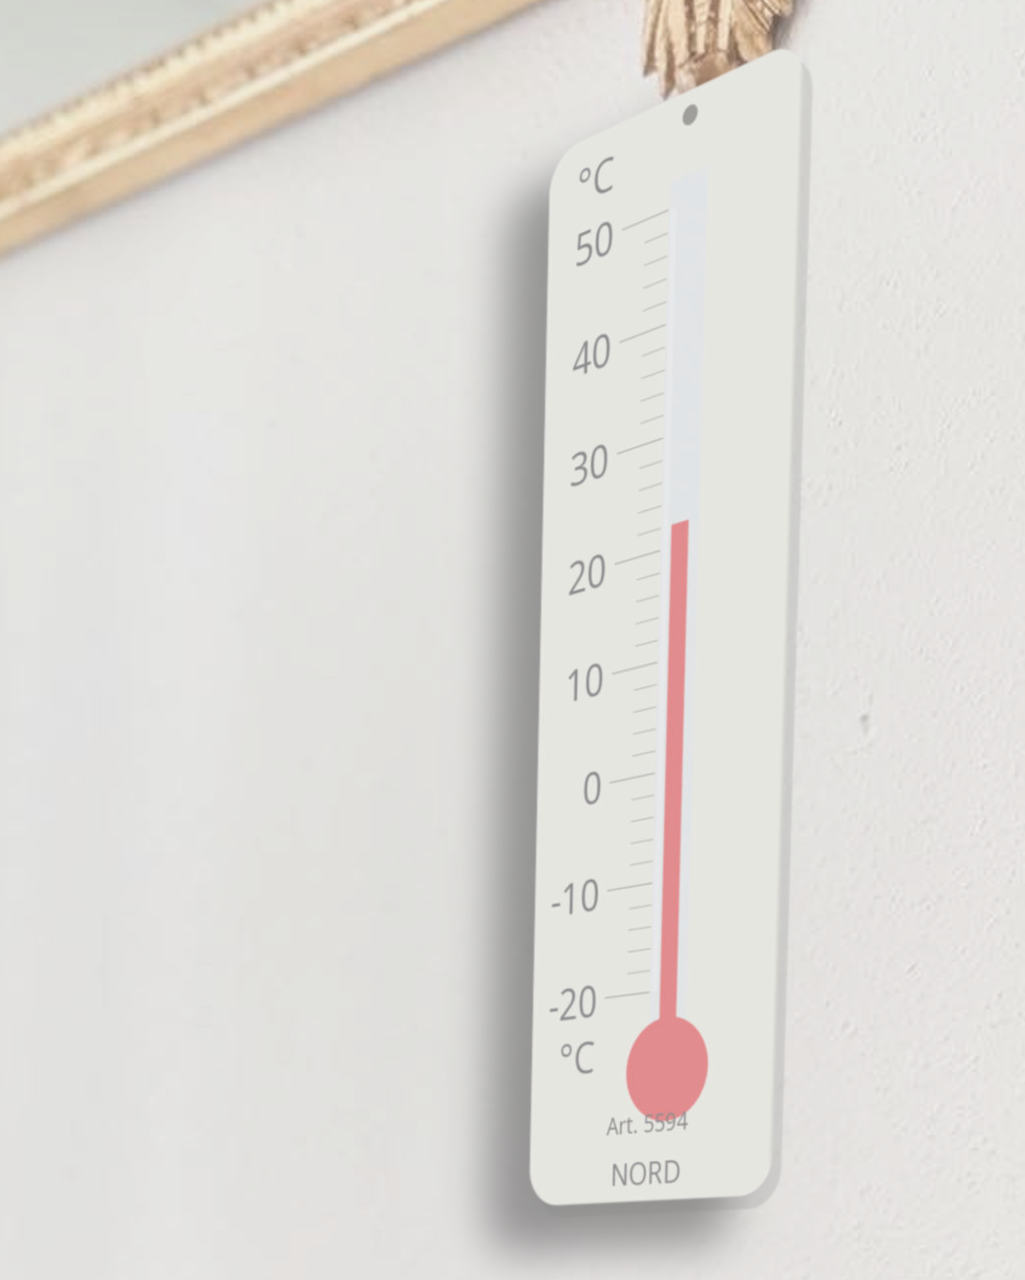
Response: 22
